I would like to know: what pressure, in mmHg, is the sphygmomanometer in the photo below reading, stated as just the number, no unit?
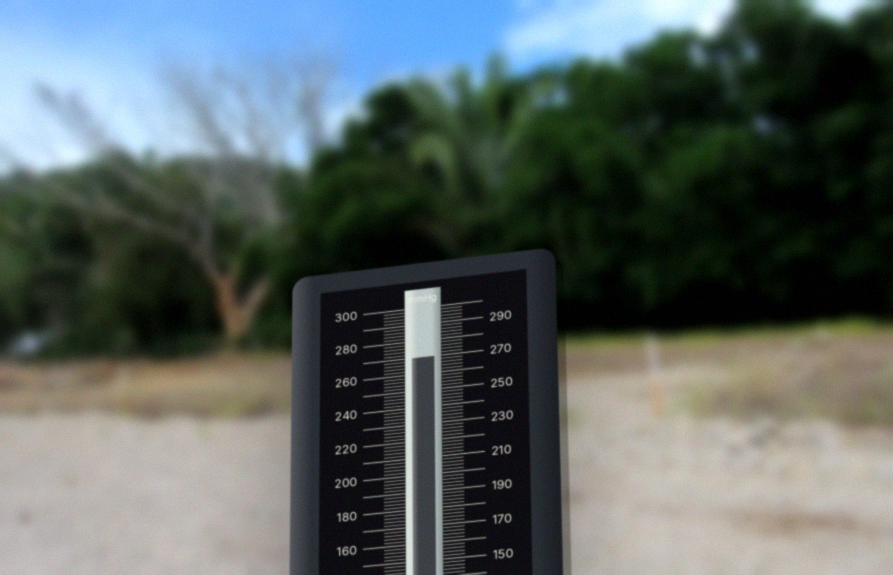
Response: 270
